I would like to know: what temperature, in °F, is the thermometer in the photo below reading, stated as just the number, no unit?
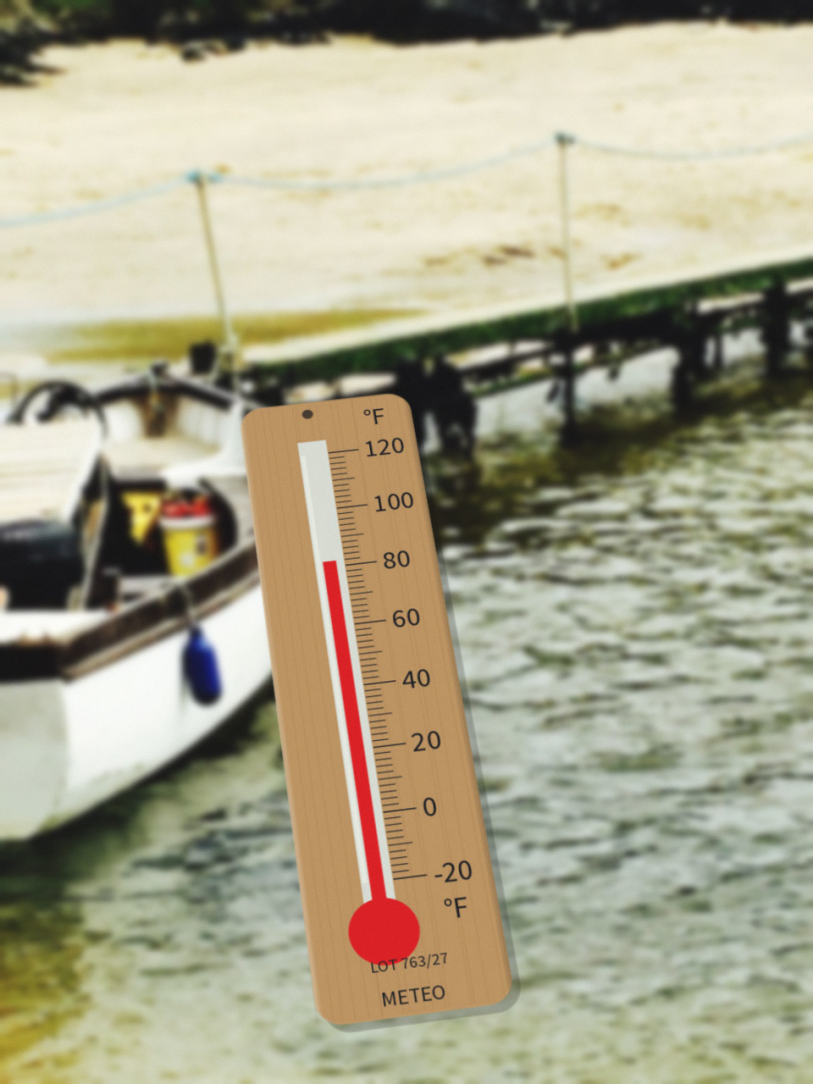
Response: 82
